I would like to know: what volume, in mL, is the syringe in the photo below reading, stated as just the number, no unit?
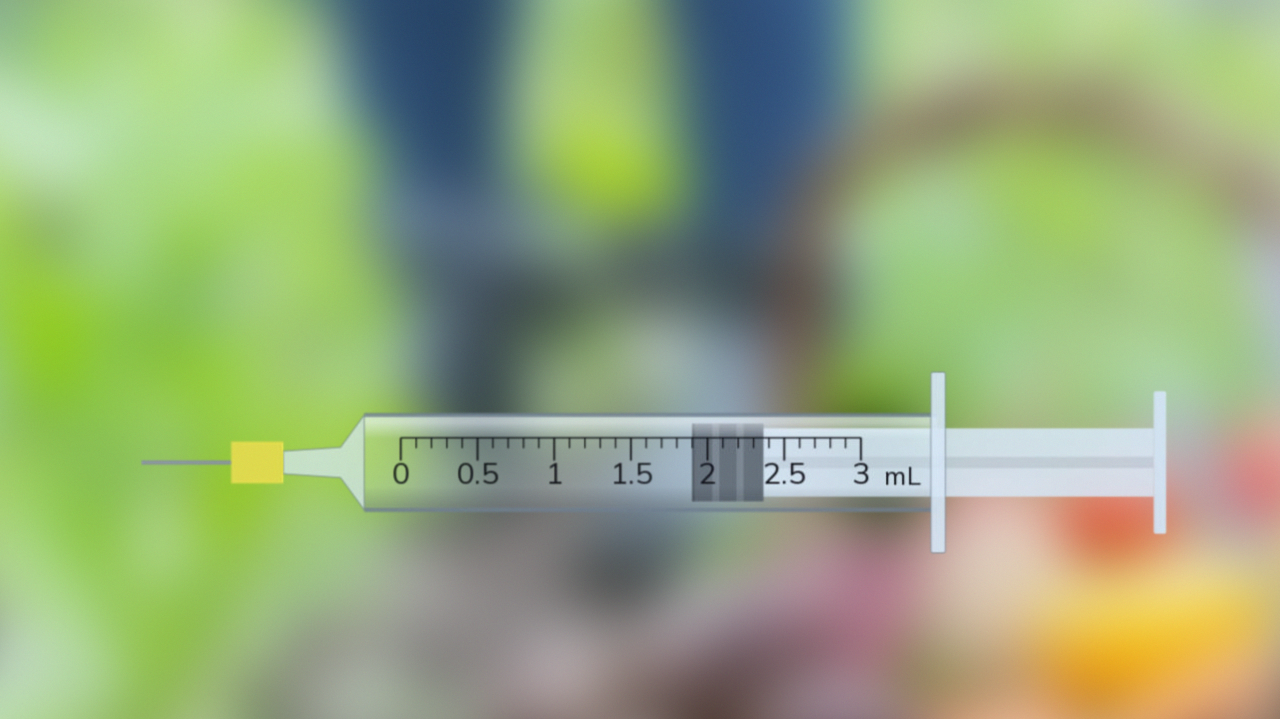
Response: 1.9
